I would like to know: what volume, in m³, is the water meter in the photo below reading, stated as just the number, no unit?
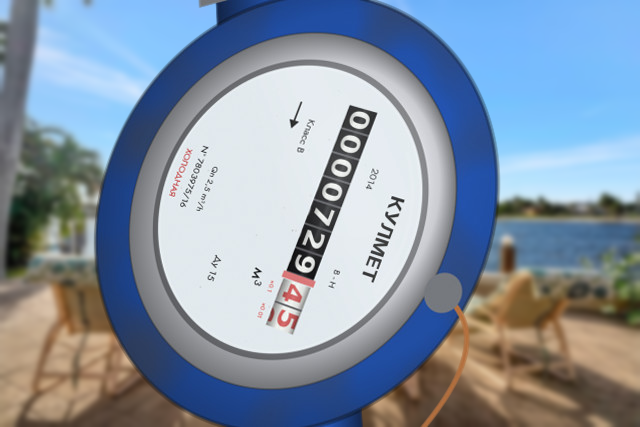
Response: 729.45
